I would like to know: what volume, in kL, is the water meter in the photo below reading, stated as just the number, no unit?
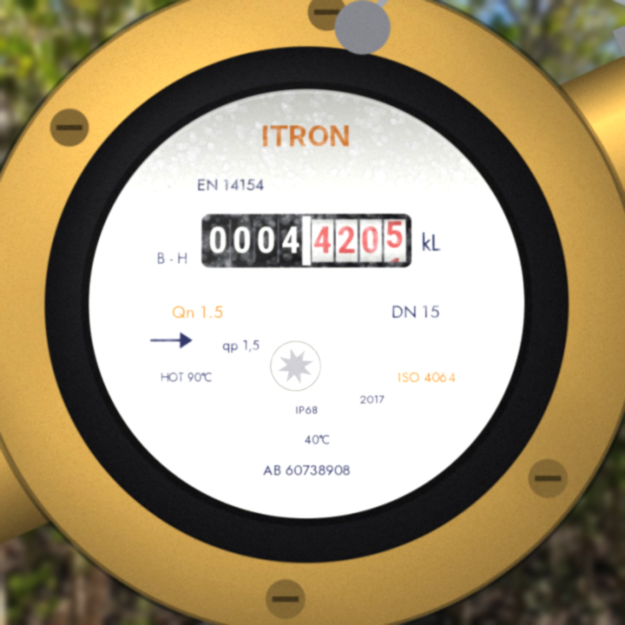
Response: 4.4205
